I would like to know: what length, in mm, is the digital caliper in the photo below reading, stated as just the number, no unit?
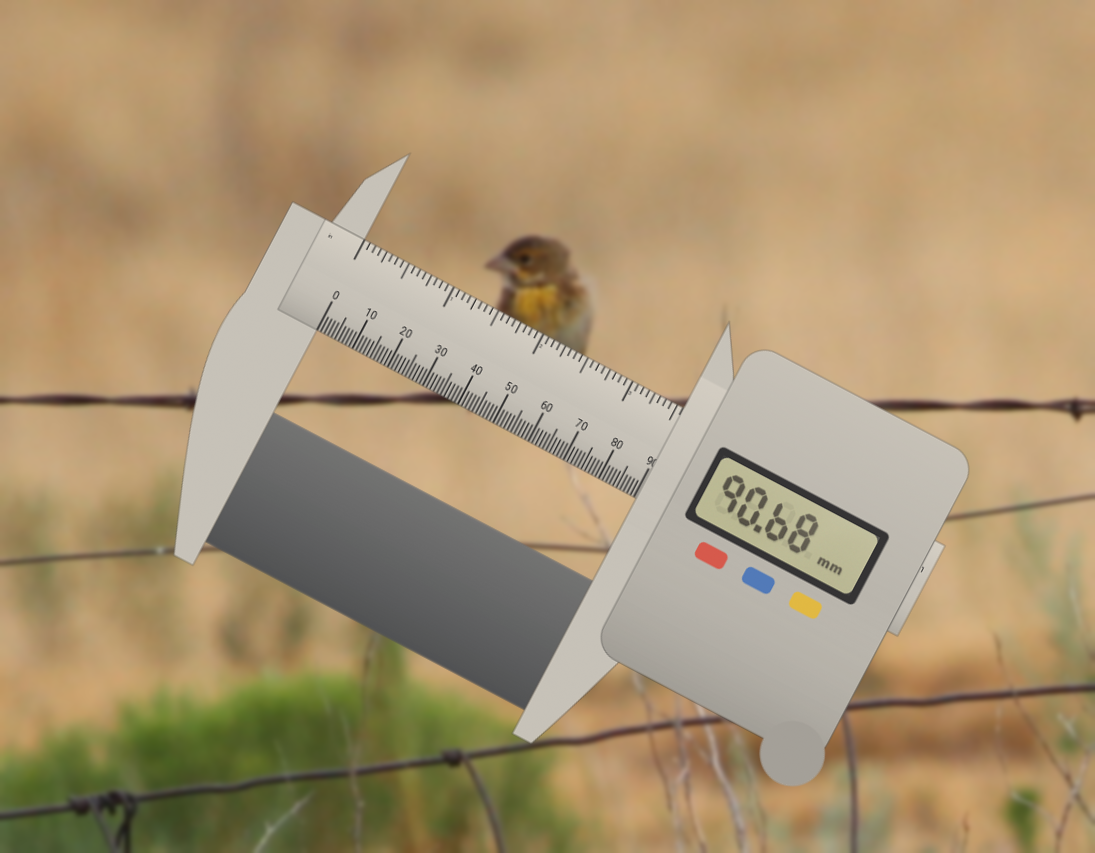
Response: 90.68
